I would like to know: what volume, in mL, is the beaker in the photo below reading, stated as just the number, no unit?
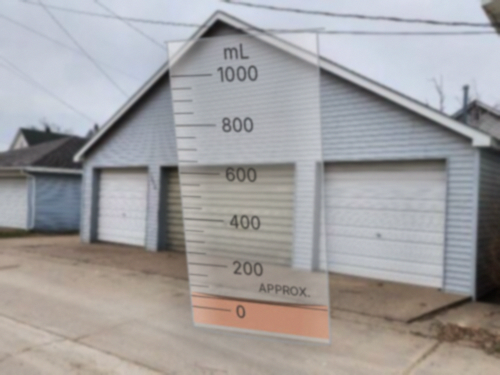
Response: 50
